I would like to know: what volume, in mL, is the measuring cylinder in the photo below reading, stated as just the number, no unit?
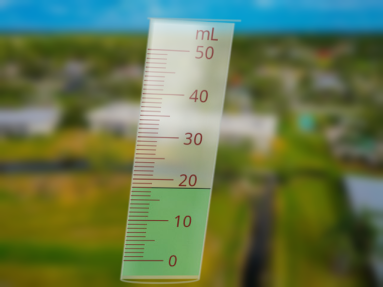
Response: 18
